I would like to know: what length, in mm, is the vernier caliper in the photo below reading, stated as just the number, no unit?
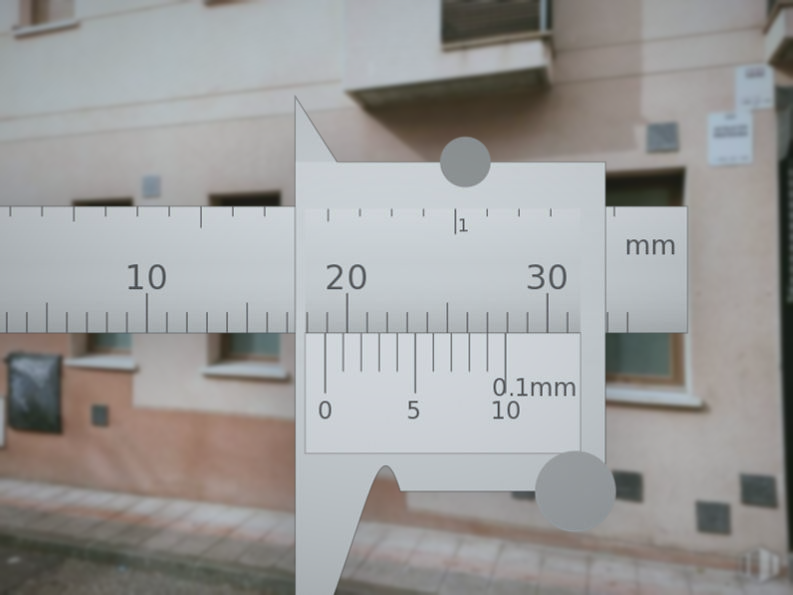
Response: 18.9
